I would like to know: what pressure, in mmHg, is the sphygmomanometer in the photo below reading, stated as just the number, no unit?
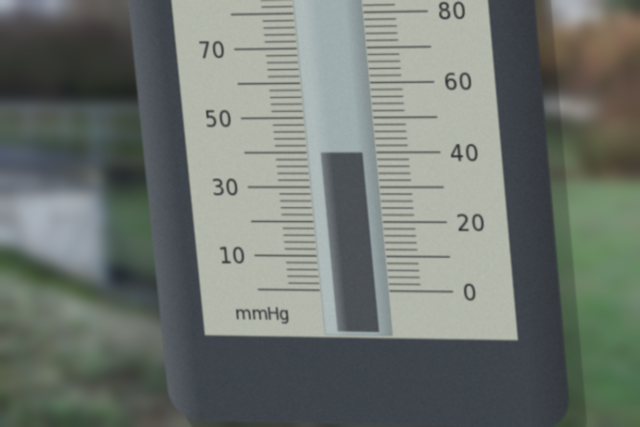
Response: 40
